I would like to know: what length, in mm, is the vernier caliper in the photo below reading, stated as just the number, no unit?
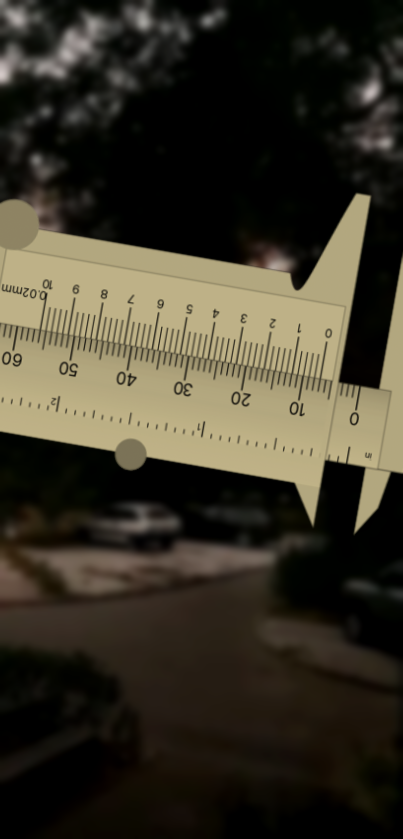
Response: 7.0
